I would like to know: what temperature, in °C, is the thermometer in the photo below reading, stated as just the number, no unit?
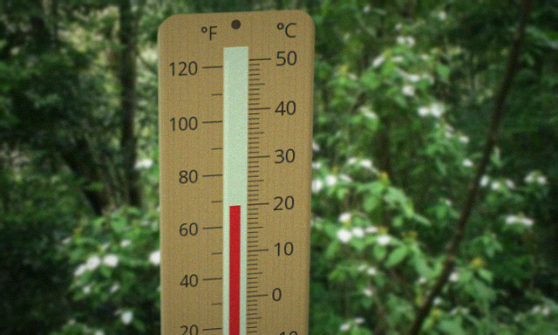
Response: 20
